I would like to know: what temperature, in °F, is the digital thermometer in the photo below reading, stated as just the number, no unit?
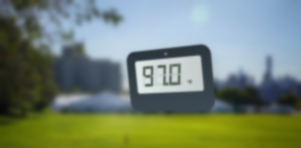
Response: 97.0
